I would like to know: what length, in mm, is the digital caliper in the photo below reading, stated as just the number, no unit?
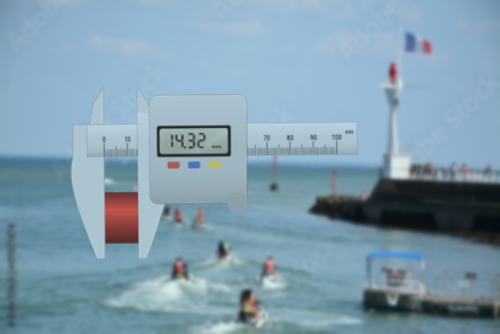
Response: 14.32
